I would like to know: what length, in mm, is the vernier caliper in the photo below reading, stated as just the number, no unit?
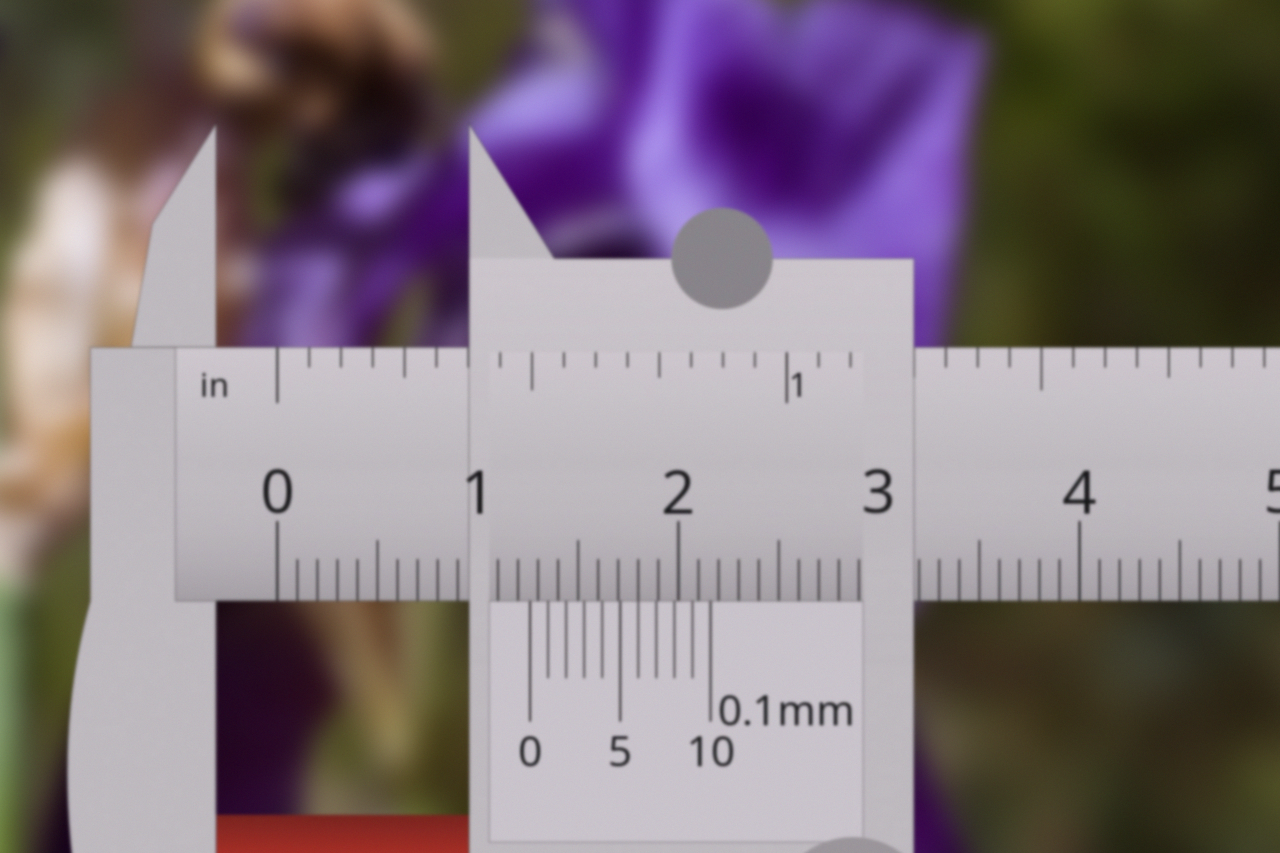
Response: 12.6
